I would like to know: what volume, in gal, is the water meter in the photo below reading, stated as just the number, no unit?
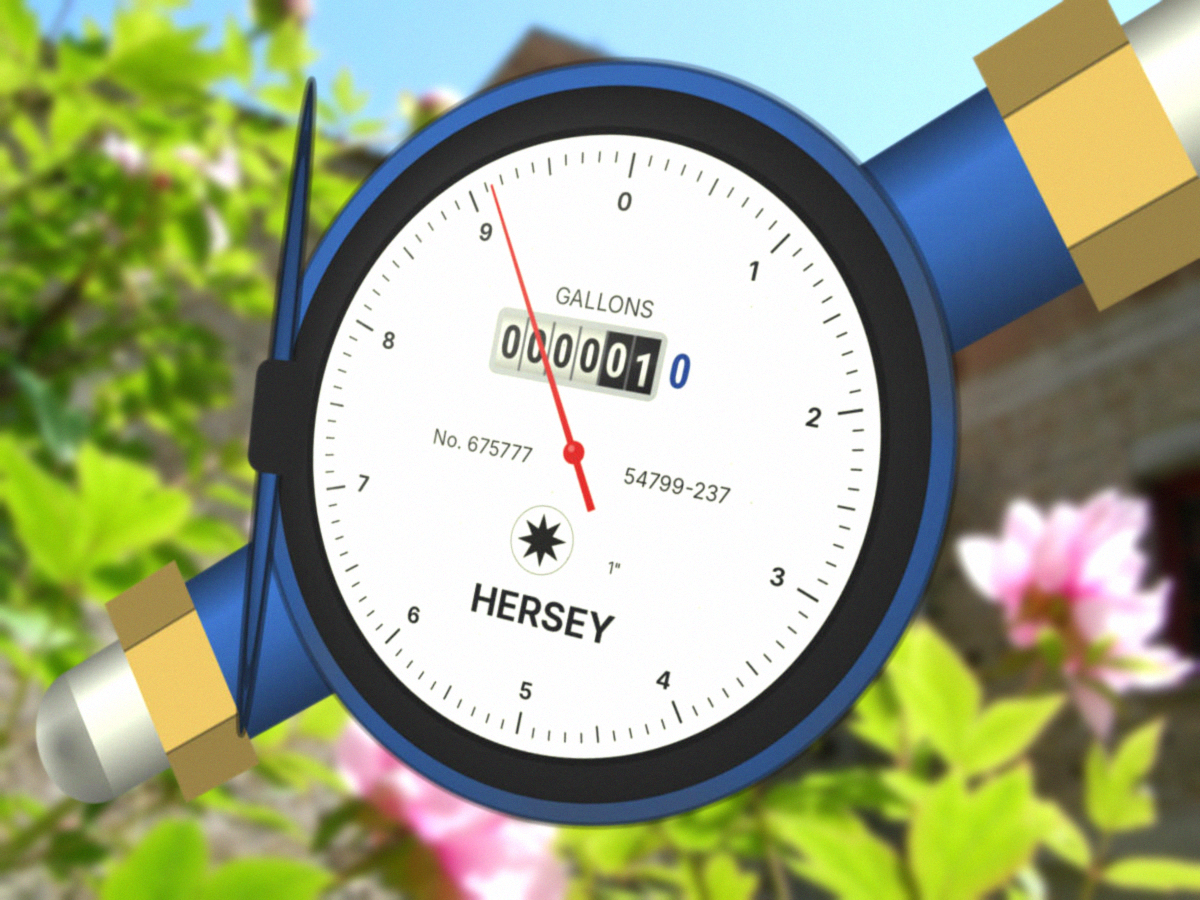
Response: 9.1
